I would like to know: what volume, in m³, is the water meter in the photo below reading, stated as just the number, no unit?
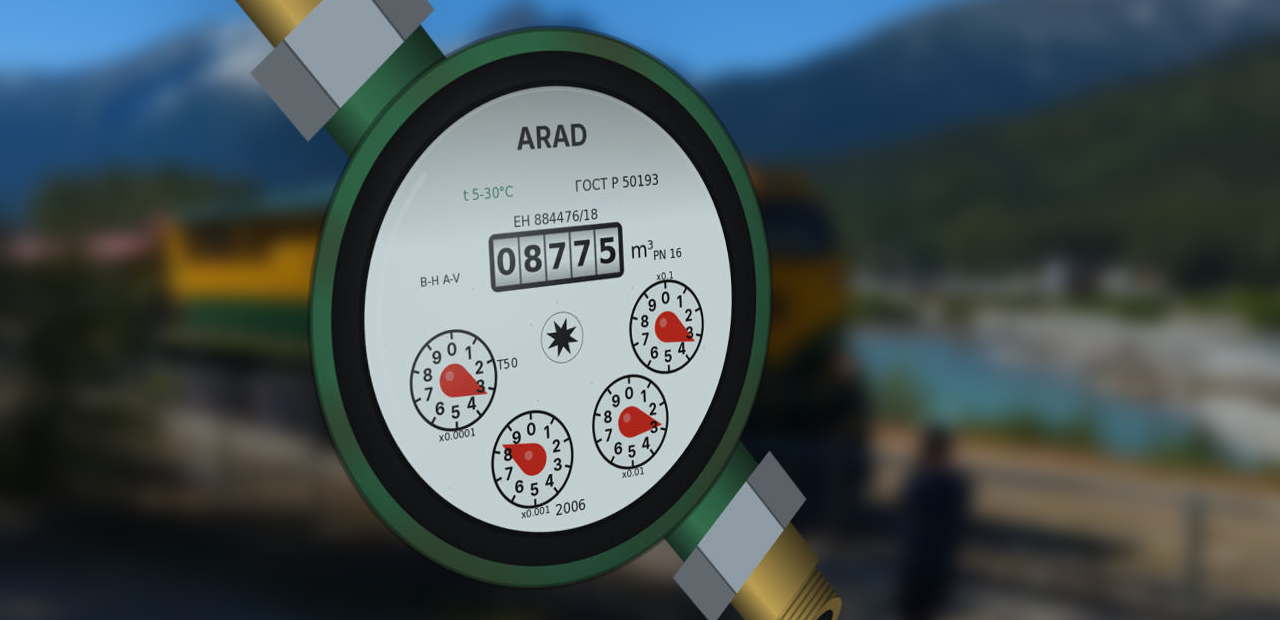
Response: 8775.3283
